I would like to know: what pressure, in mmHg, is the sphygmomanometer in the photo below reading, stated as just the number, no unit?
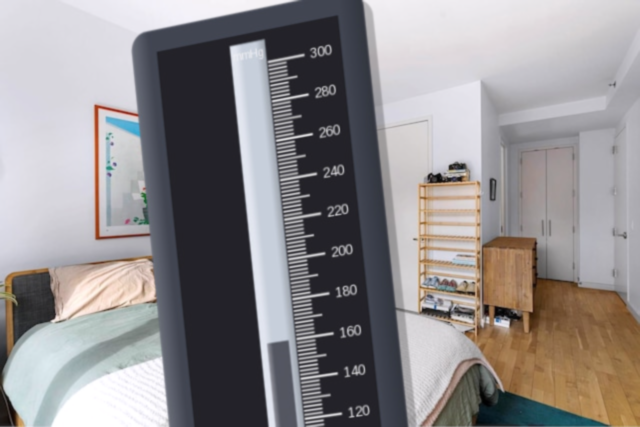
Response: 160
